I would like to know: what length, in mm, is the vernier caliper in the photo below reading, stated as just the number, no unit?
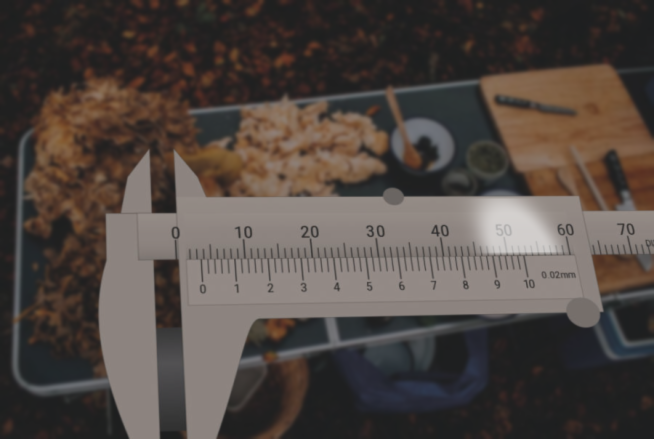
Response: 3.6
